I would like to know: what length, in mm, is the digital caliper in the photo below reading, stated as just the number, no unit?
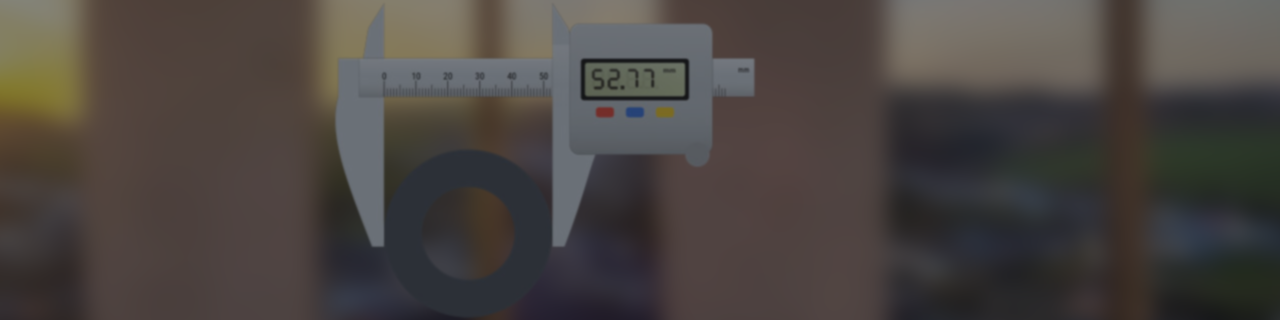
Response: 52.77
